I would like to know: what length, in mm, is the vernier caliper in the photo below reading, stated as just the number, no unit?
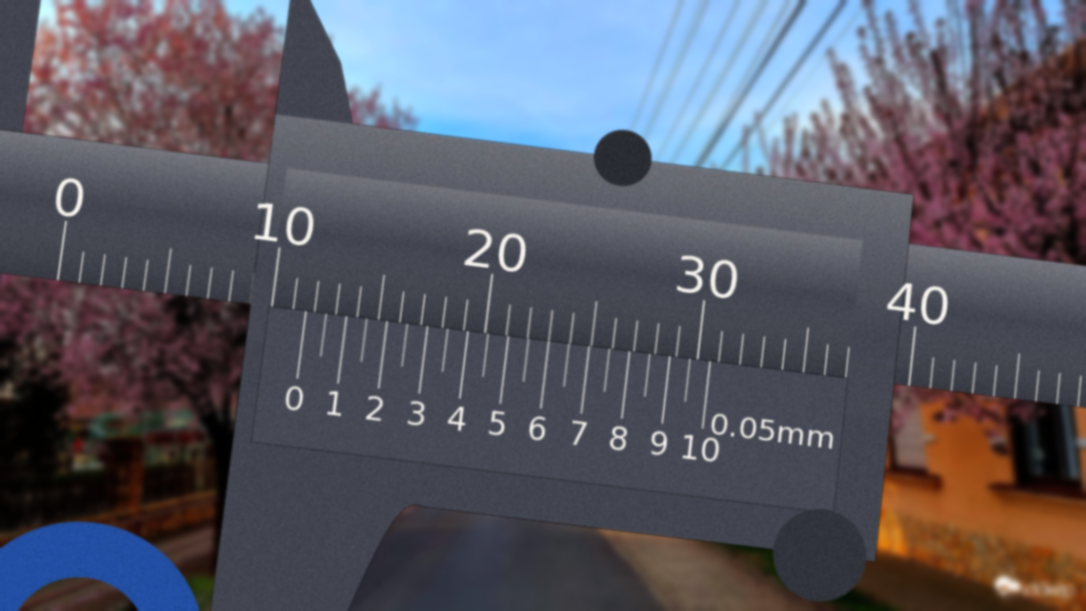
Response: 11.6
